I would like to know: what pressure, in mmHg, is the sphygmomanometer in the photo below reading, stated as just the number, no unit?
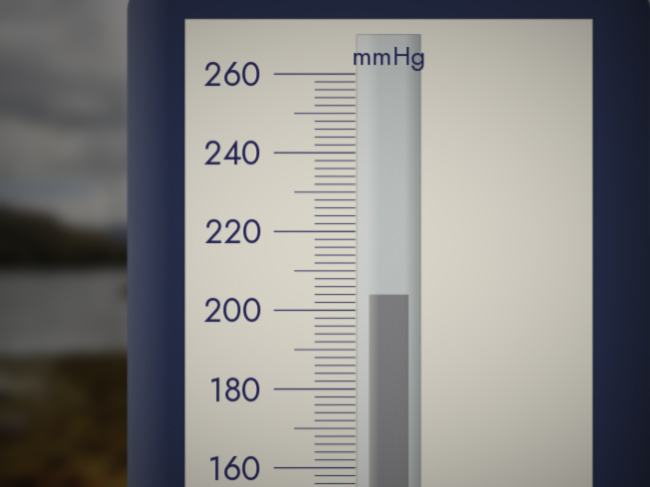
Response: 204
